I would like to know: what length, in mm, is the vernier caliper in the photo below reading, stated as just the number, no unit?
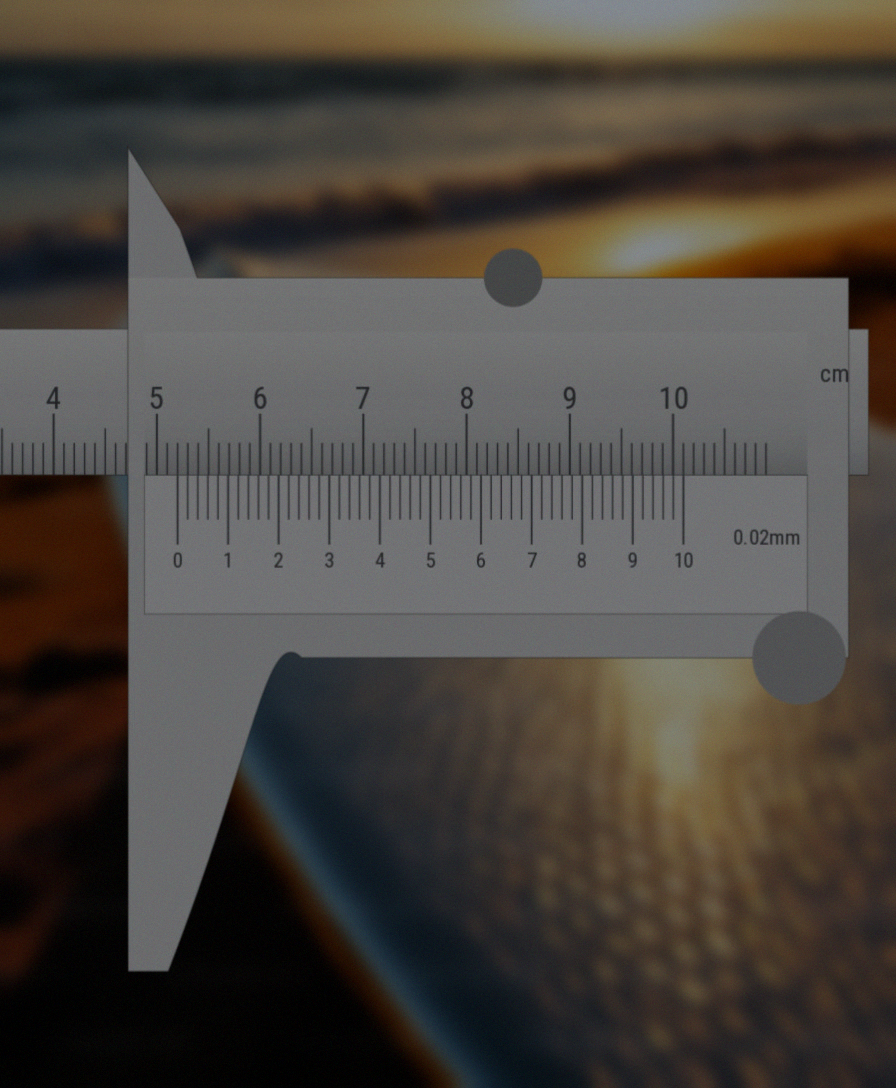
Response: 52.0
